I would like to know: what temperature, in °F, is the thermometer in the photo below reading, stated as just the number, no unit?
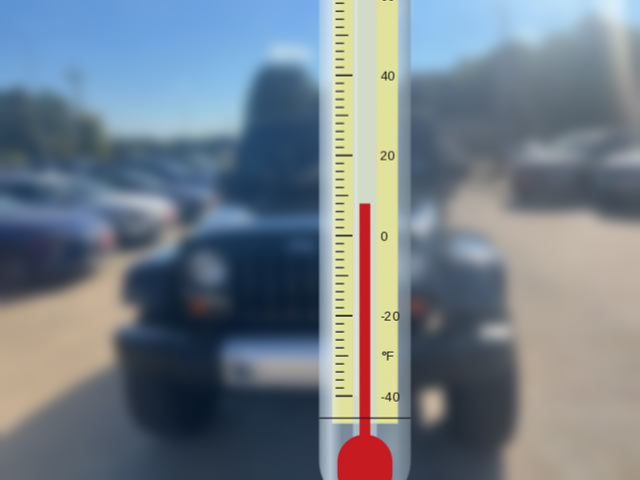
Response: 8
